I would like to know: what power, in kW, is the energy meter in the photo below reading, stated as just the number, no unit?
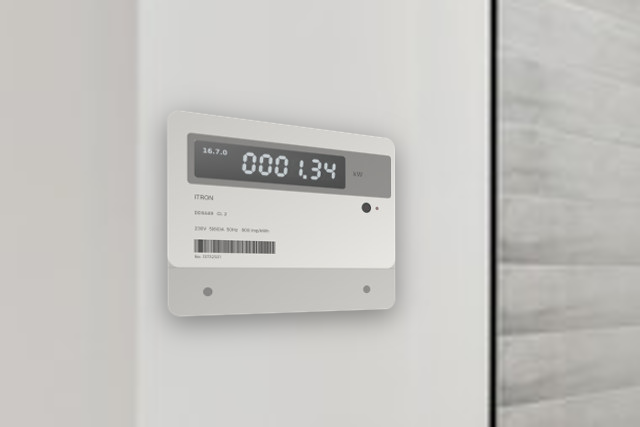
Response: 1.34
